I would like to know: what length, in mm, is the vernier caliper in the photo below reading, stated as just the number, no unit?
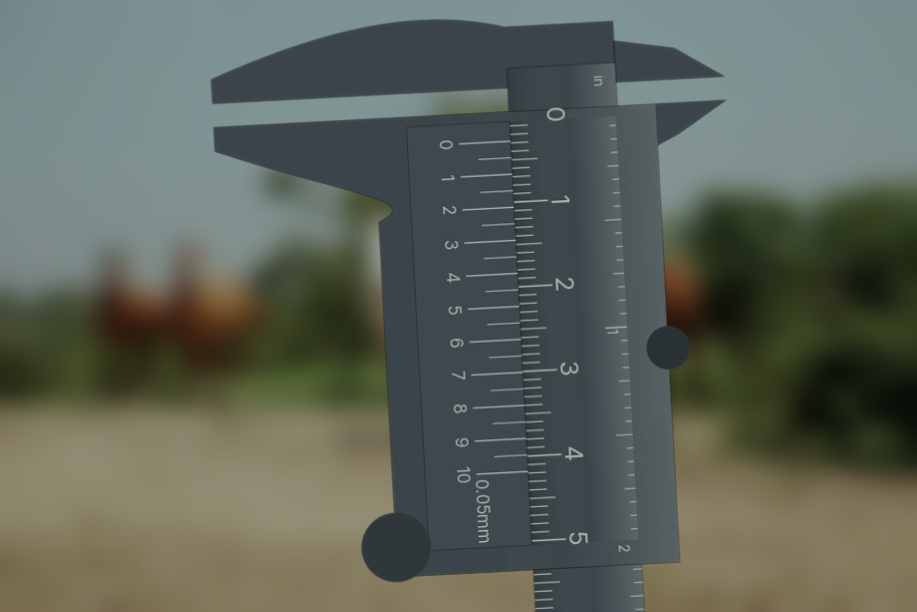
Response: 2.8
